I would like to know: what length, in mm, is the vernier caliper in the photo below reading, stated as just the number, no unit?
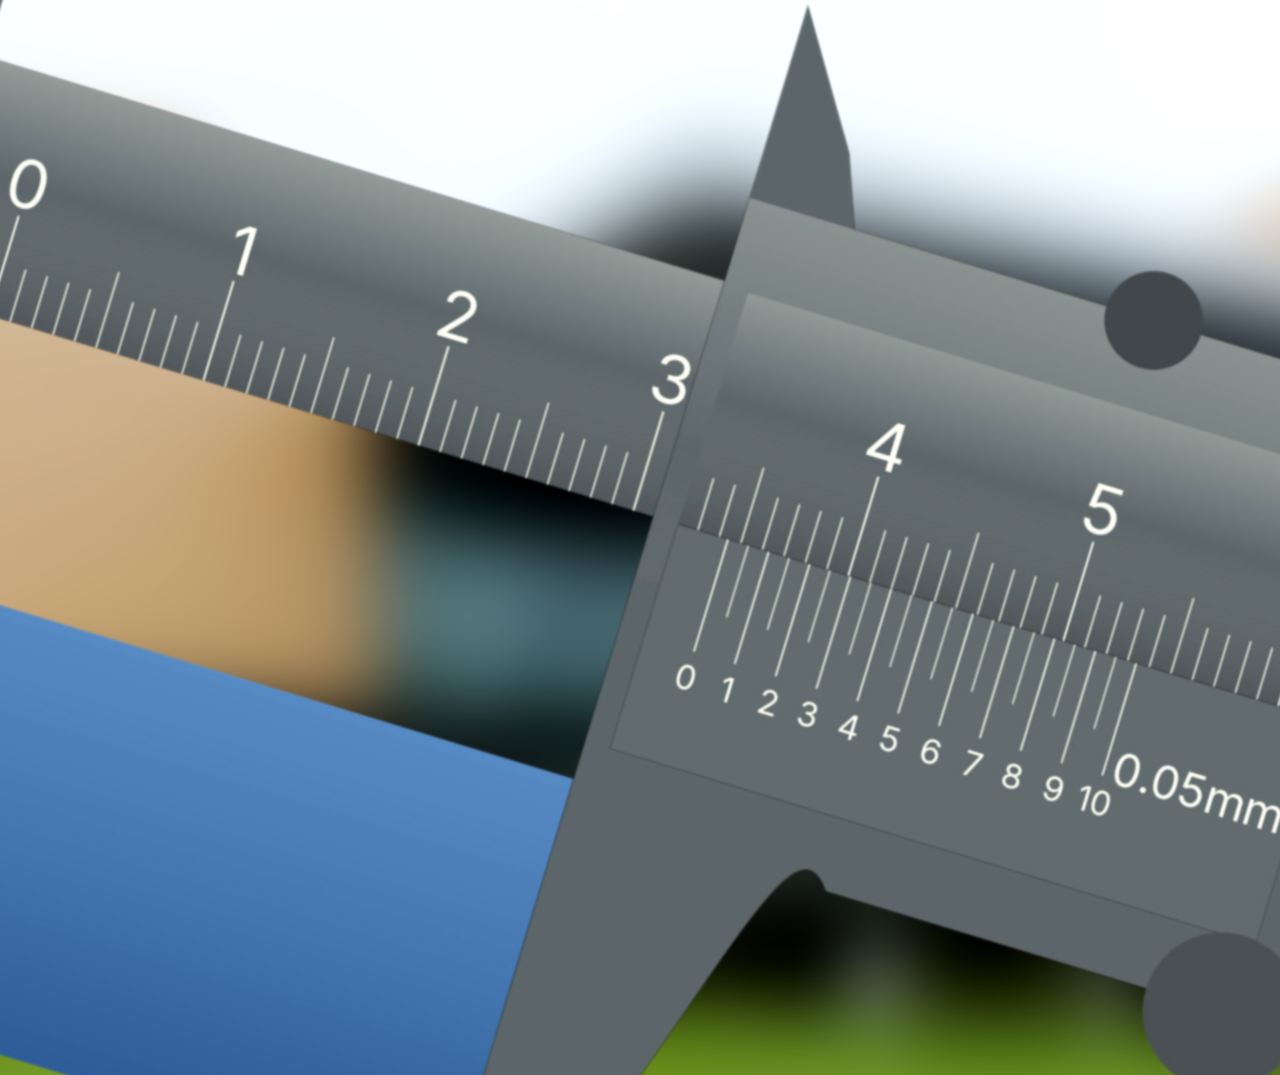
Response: 34.4
